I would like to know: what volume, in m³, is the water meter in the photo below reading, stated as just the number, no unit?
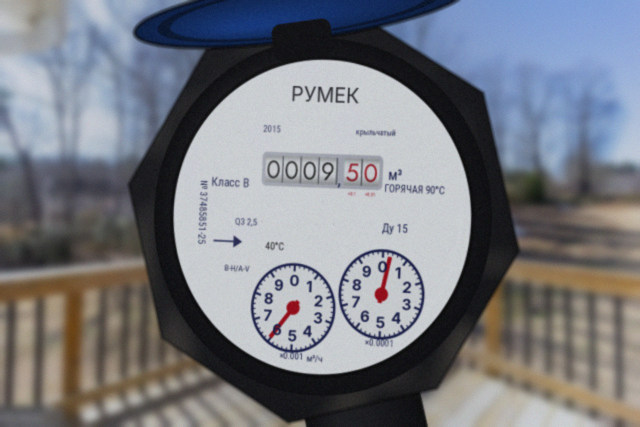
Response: 9.5060
